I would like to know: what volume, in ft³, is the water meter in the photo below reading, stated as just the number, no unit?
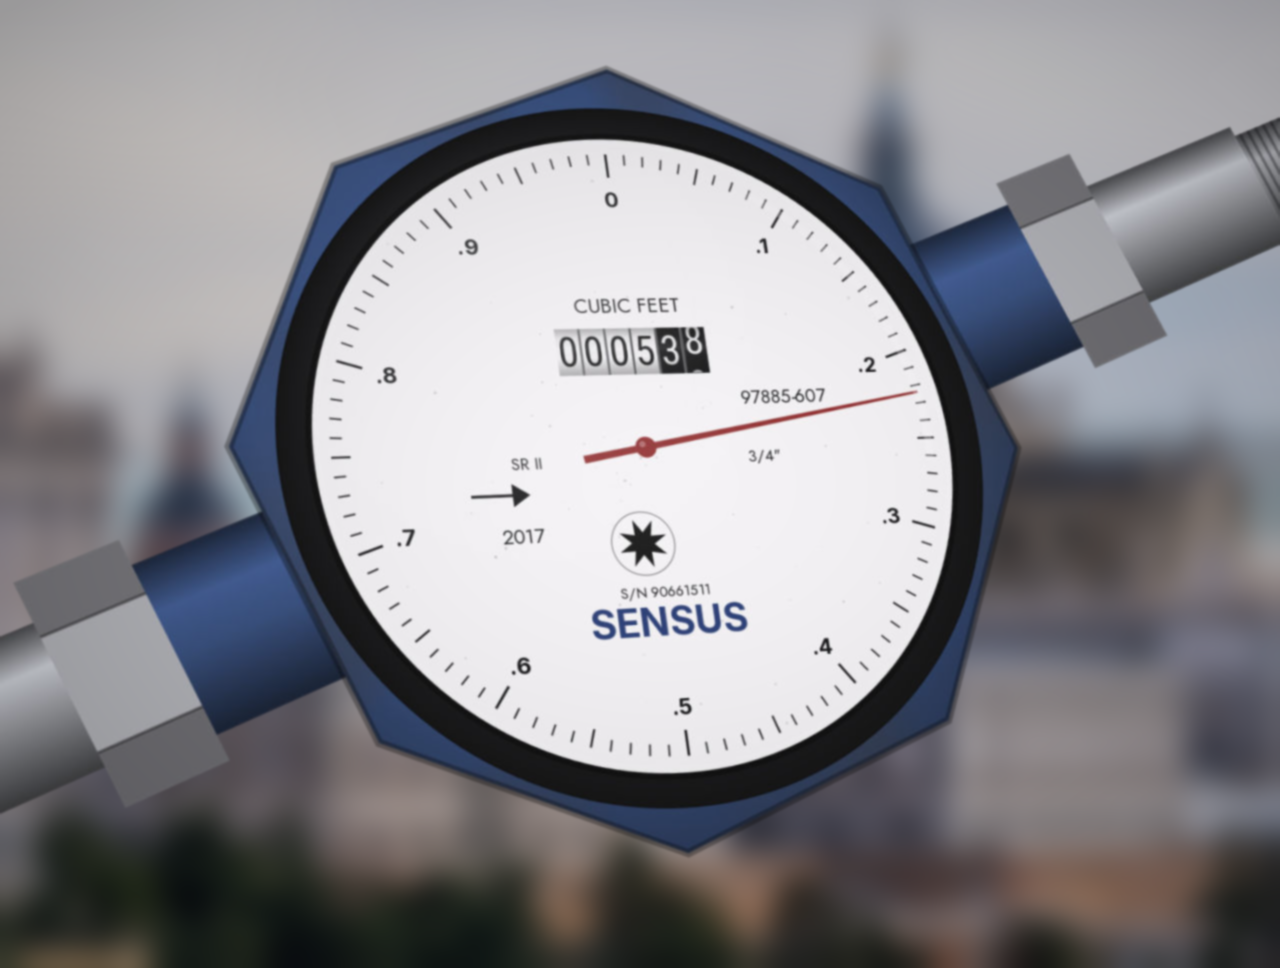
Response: 538.22
